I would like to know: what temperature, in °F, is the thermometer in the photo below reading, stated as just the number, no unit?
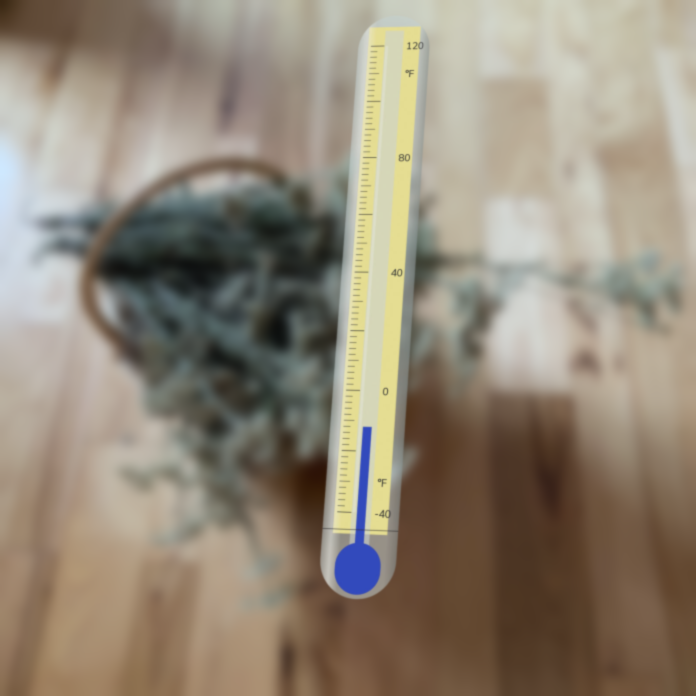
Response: -12
